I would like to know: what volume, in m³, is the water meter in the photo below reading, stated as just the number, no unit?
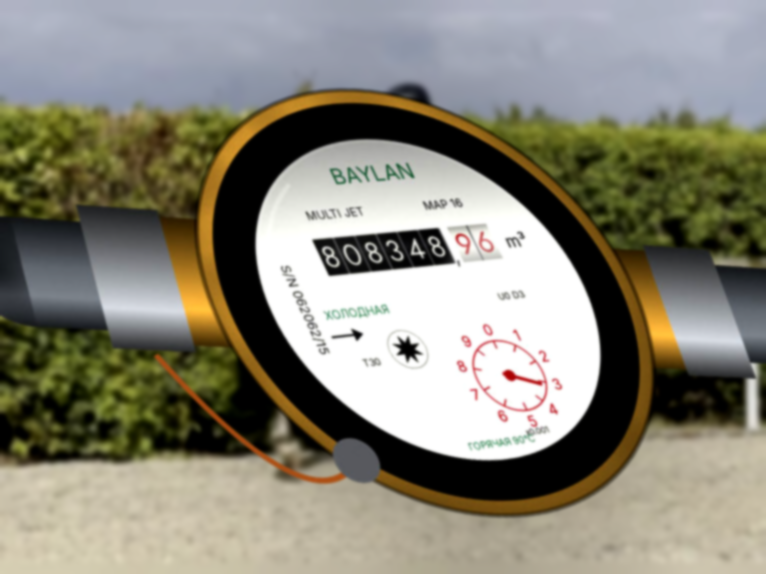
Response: 808348.963
